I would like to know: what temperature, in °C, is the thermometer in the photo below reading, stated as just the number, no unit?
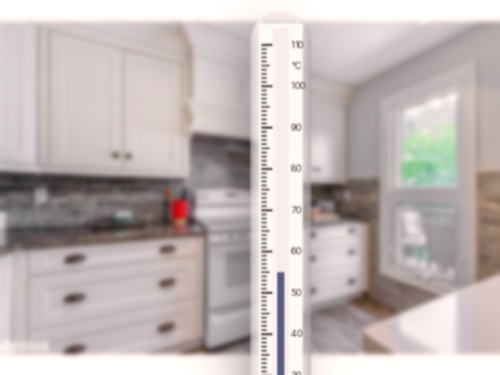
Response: 55
